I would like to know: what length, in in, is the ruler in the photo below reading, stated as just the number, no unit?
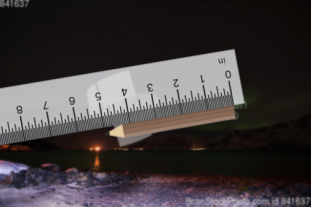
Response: 5
